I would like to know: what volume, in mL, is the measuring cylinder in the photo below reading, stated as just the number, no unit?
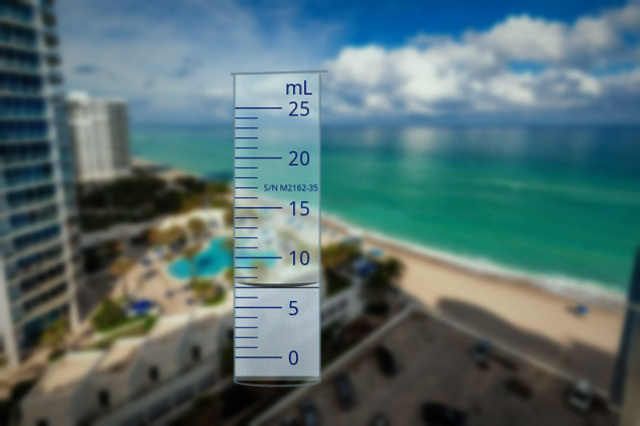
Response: 7
